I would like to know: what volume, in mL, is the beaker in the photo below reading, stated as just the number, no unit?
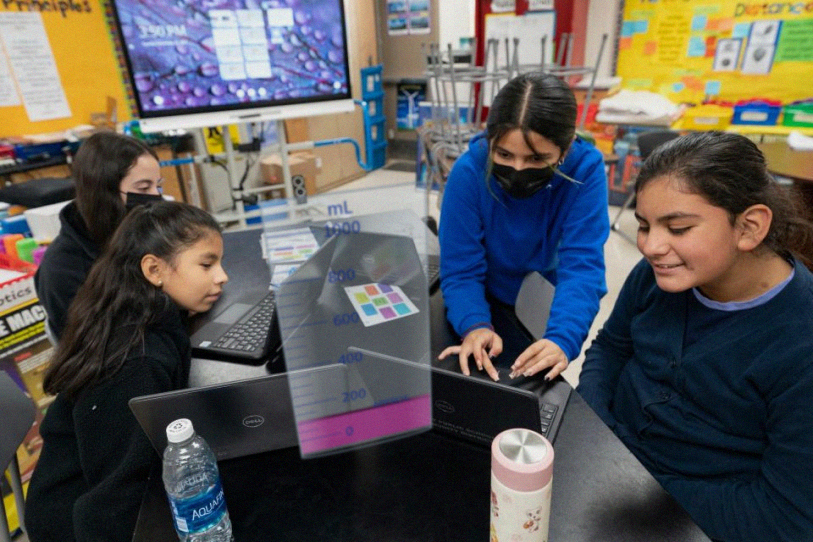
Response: 100
